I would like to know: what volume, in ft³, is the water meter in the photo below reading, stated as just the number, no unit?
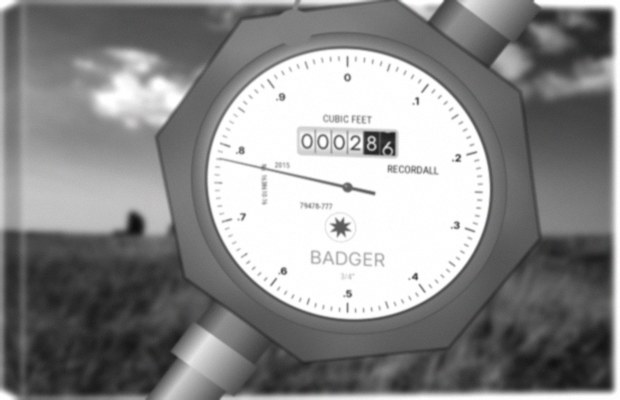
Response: 285.78
